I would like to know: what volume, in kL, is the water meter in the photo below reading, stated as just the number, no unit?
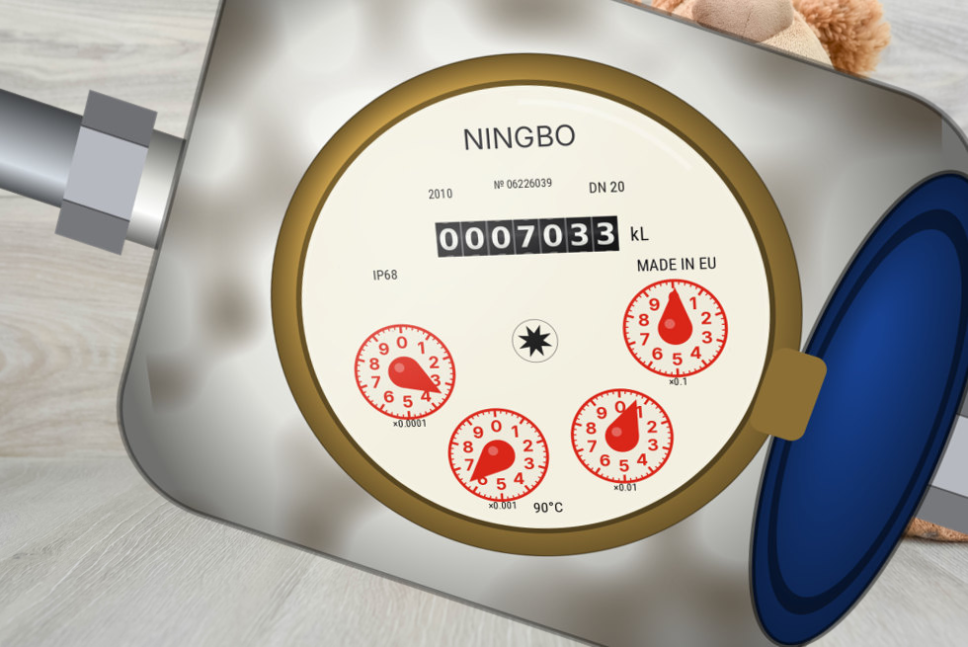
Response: 7033.0063
